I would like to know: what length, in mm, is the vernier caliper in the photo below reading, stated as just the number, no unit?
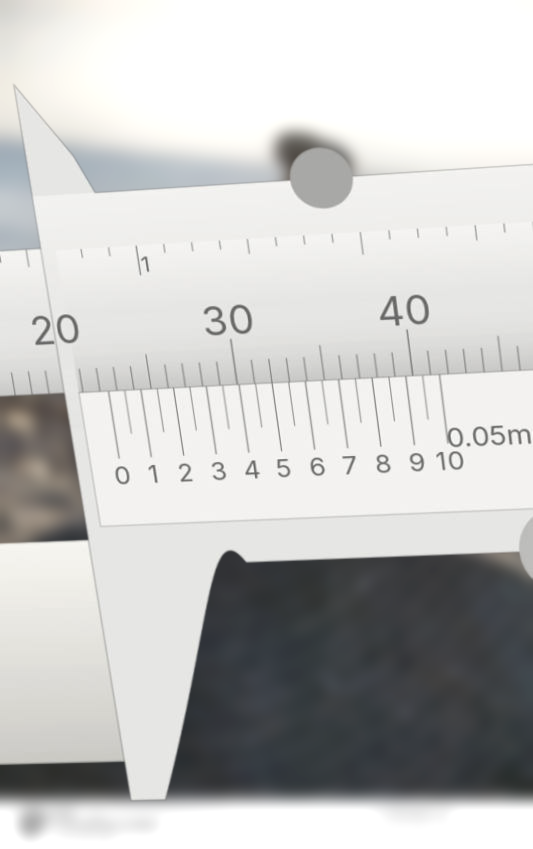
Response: 22.5
